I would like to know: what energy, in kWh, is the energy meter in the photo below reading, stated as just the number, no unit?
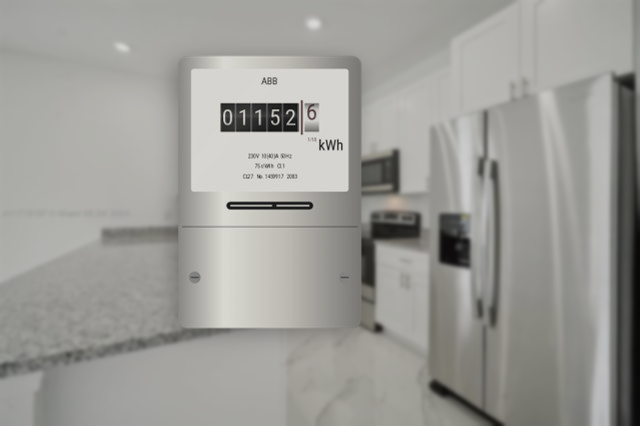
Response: 1152.6
